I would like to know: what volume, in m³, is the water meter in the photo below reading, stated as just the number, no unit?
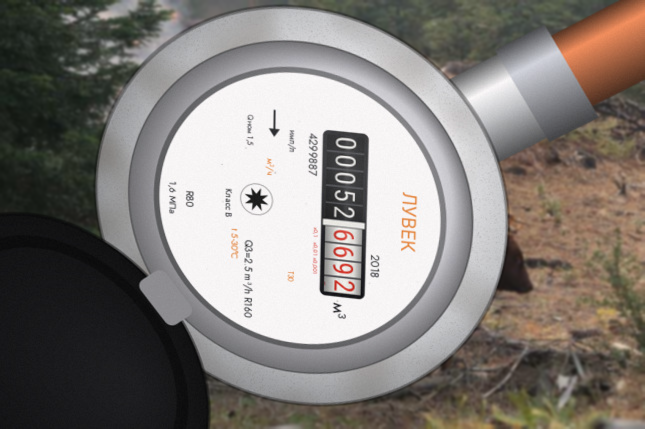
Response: 52.6692
